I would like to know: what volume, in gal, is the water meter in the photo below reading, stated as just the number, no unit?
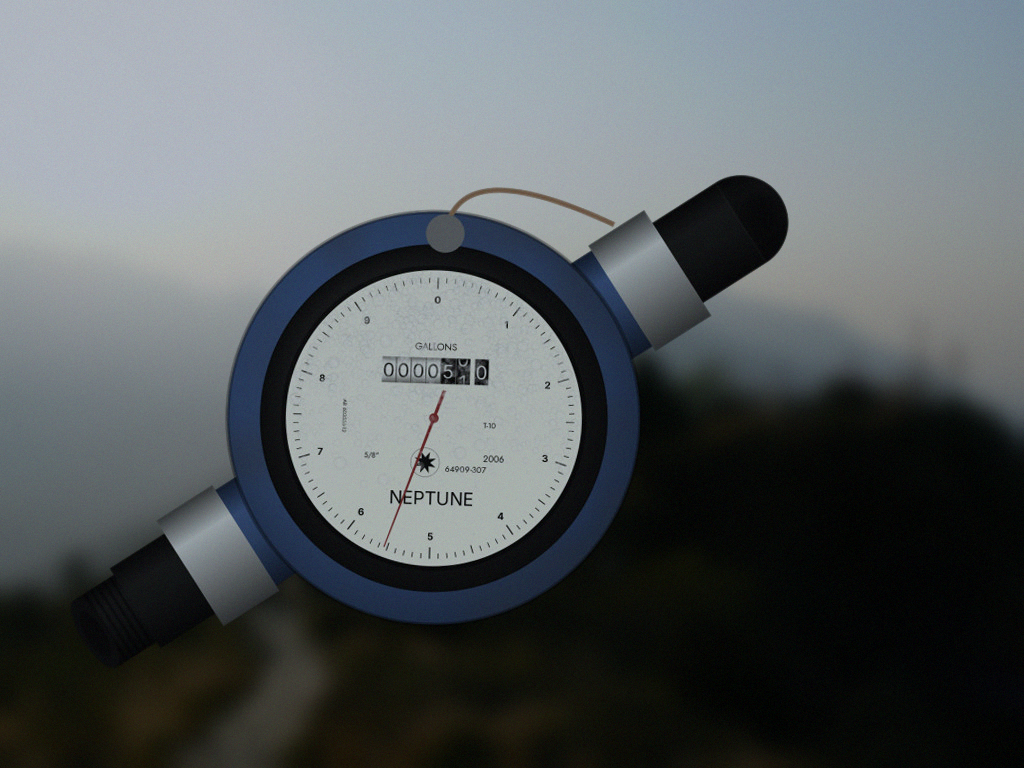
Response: 505.5
